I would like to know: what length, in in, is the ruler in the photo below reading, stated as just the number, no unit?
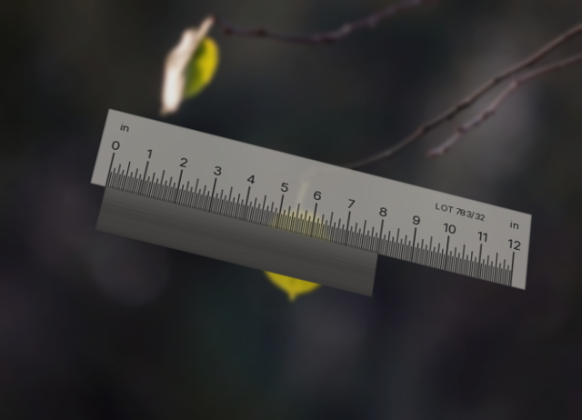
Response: 8
